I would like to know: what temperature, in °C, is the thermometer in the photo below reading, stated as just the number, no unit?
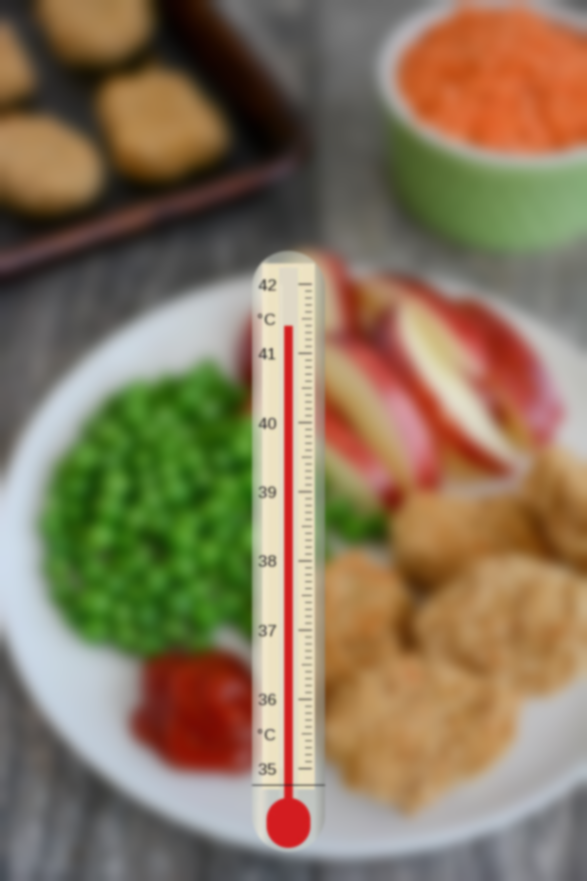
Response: 41.4
